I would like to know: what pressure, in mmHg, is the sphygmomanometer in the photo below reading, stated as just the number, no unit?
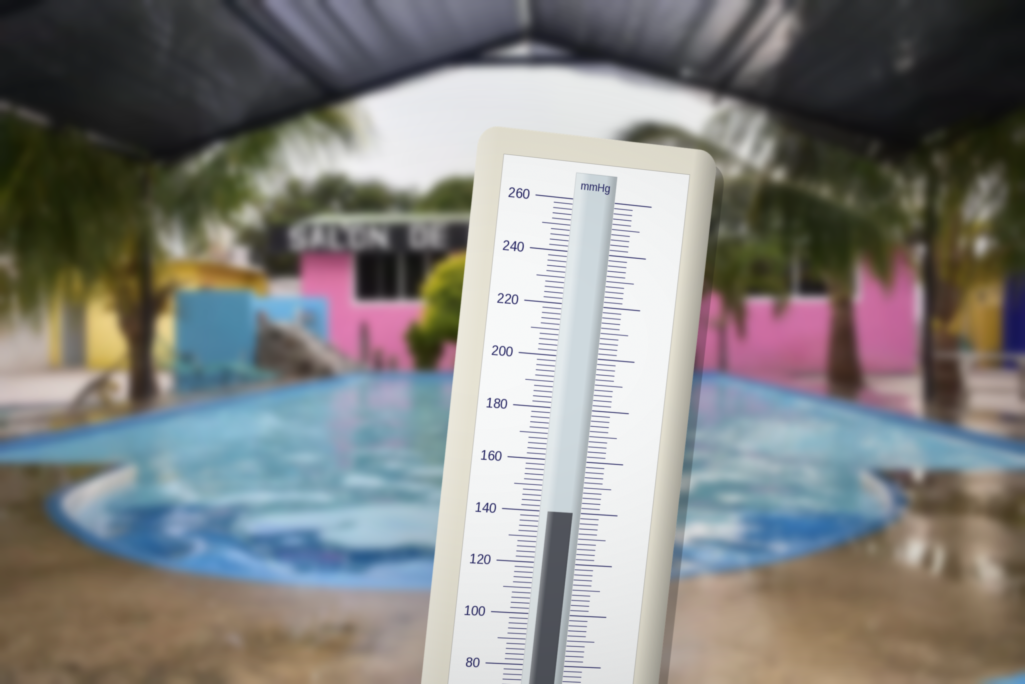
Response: 140
